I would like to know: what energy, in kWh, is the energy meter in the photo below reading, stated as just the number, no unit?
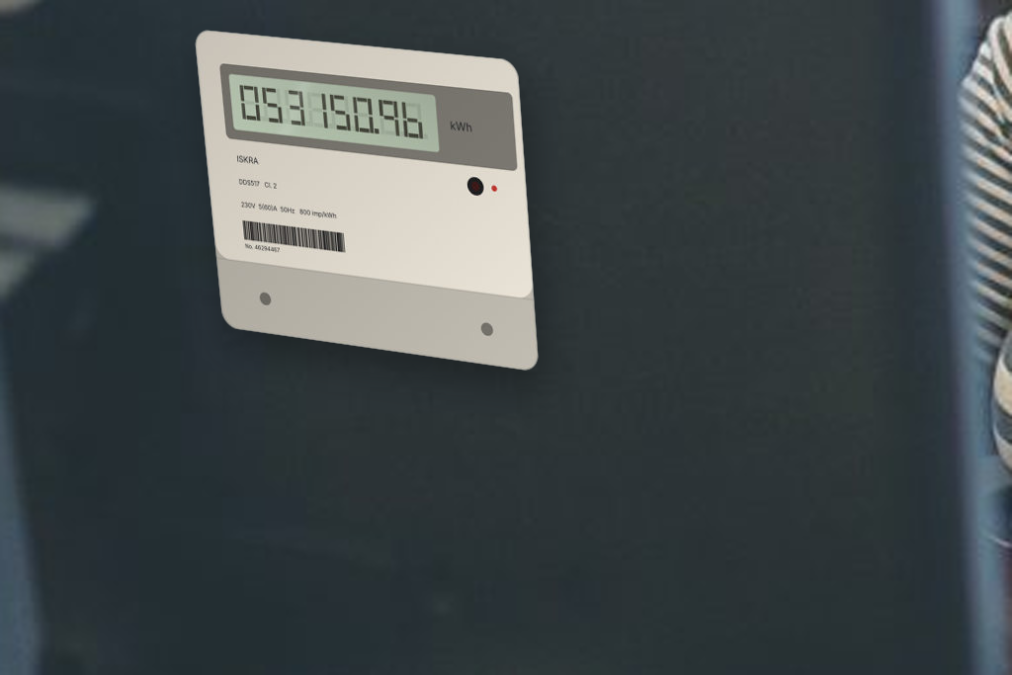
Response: 53150.96
